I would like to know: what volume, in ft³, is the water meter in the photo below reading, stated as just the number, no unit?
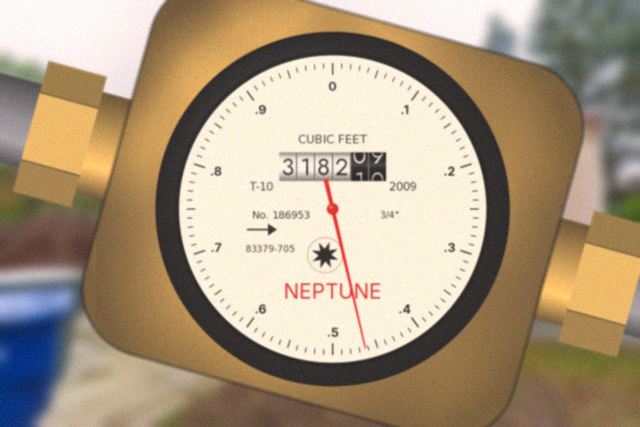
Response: 318209.46
